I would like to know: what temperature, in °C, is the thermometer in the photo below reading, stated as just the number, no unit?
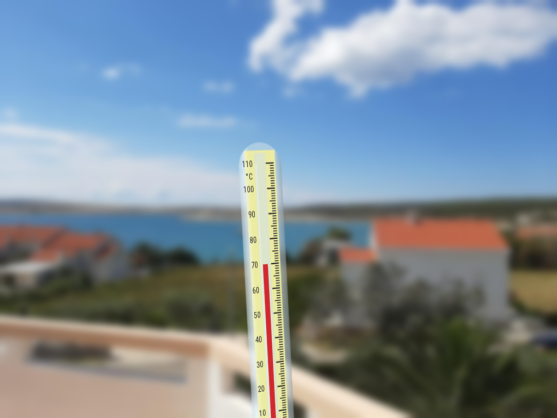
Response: 70
